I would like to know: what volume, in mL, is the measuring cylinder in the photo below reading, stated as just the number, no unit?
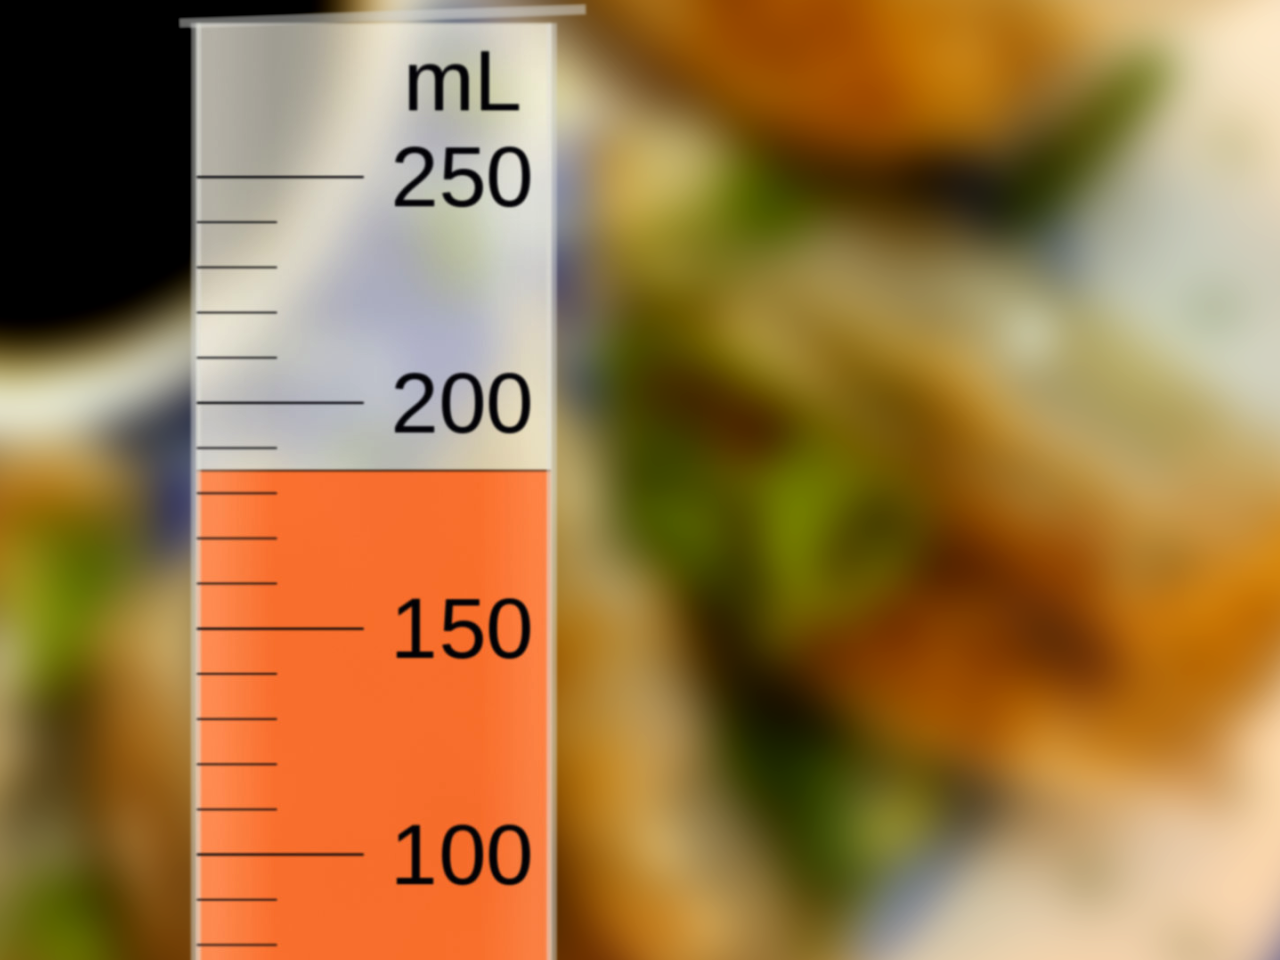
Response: 185
